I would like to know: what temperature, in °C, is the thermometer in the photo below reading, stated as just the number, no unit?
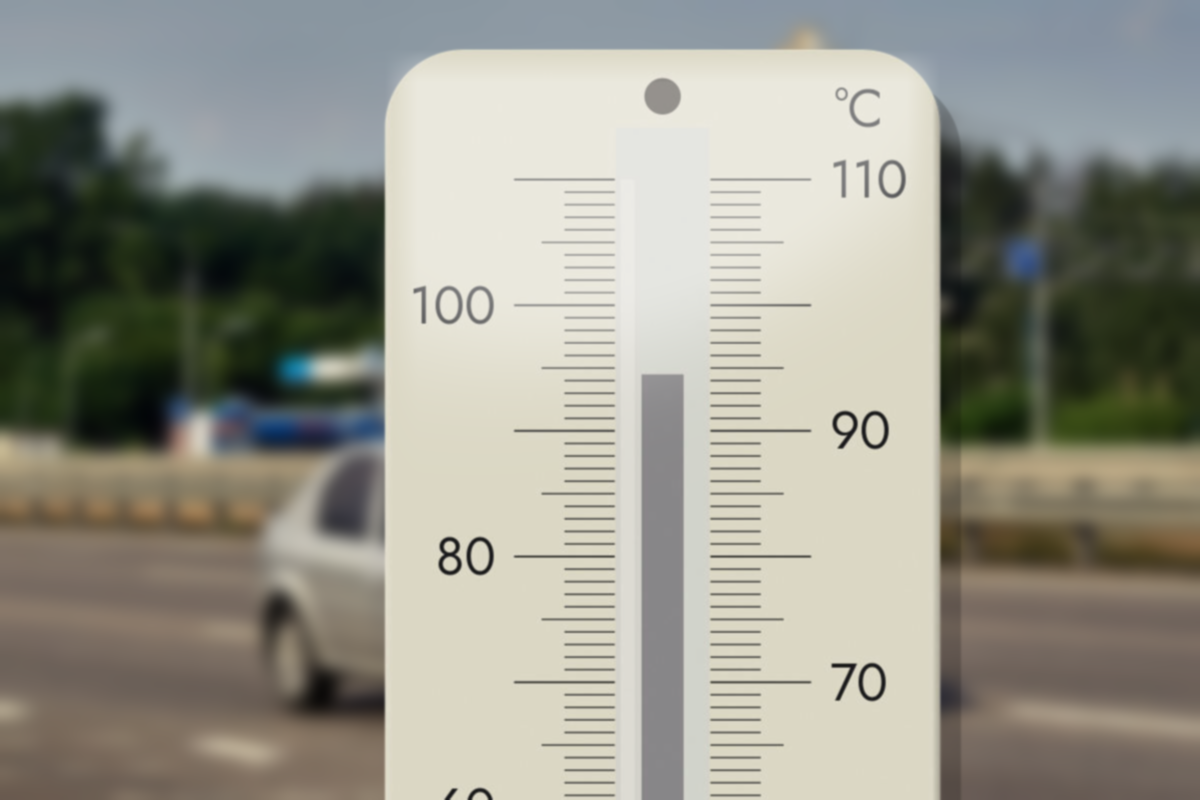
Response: 94.5
